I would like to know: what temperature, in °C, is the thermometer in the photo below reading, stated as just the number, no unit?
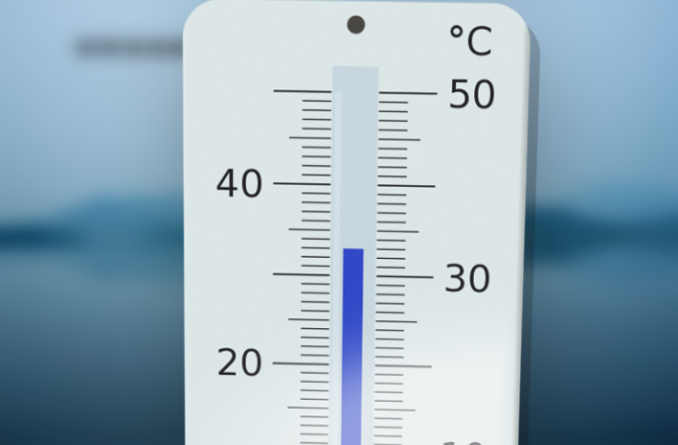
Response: 33
